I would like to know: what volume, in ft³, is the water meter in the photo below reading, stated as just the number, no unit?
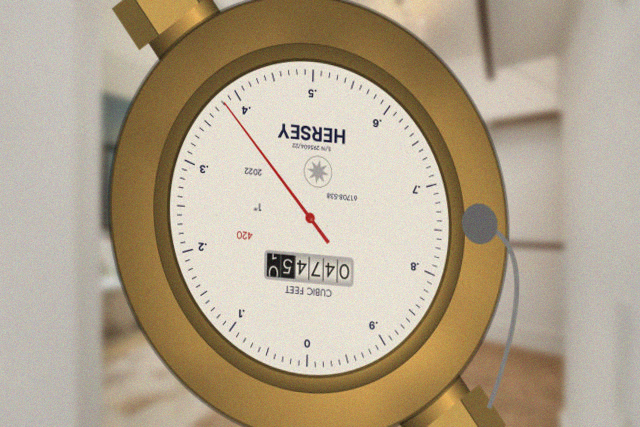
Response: 47450.38
